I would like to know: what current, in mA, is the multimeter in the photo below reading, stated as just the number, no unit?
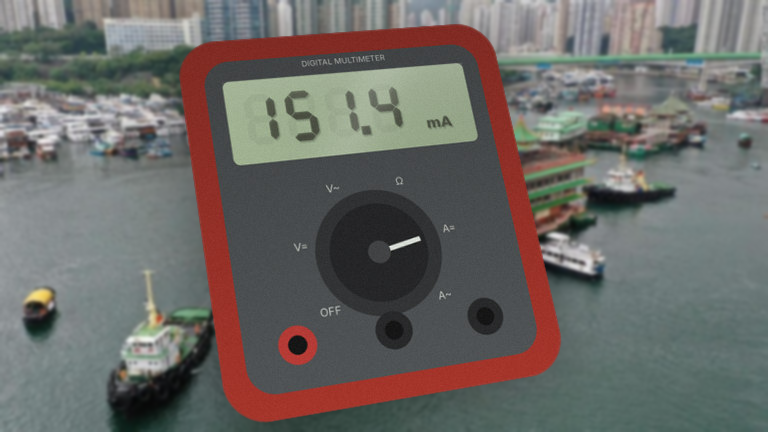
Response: 151.4
